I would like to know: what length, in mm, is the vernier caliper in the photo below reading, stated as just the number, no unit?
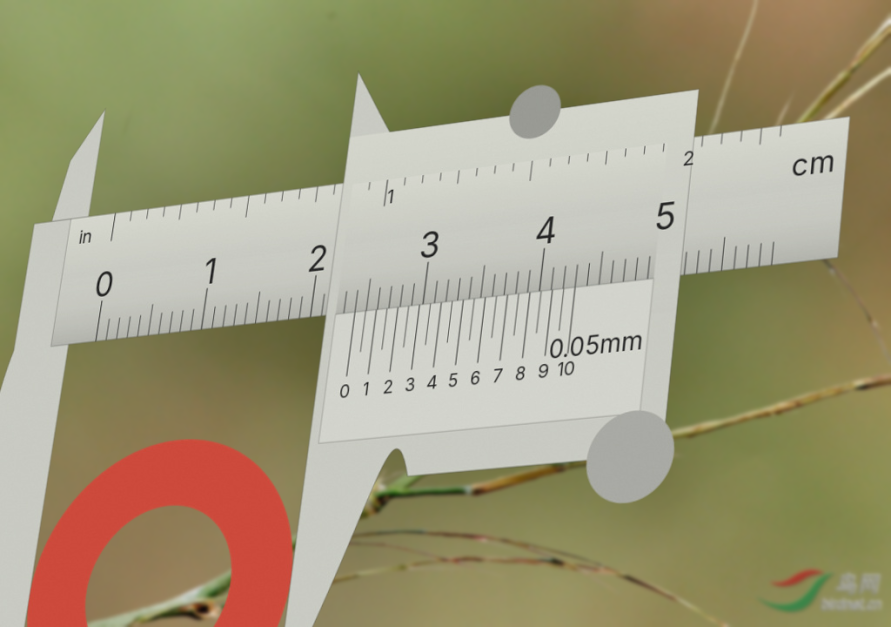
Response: 24.0
